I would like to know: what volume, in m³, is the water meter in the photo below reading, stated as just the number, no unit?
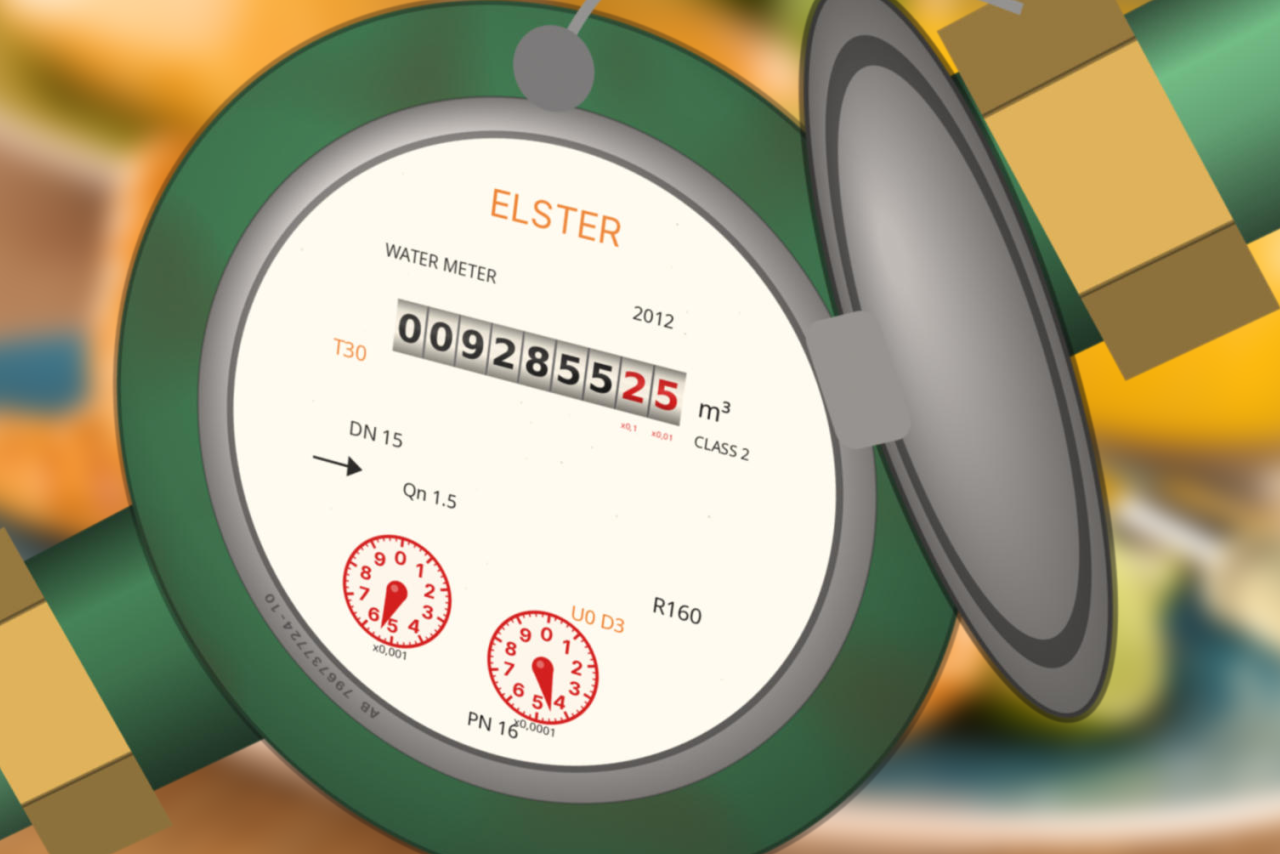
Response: 92855.2554
